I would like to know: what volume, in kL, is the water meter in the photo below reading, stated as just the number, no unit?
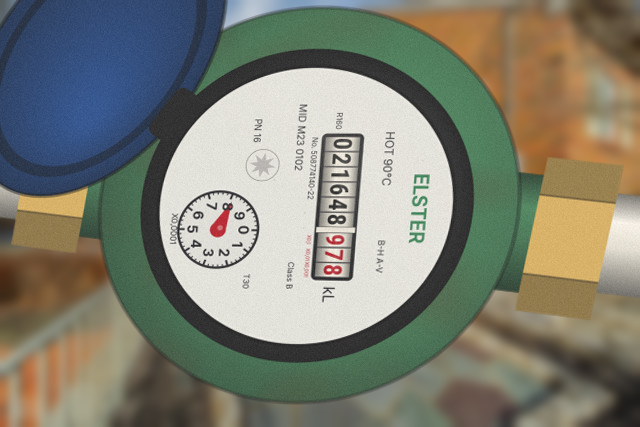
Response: 21648.9788
